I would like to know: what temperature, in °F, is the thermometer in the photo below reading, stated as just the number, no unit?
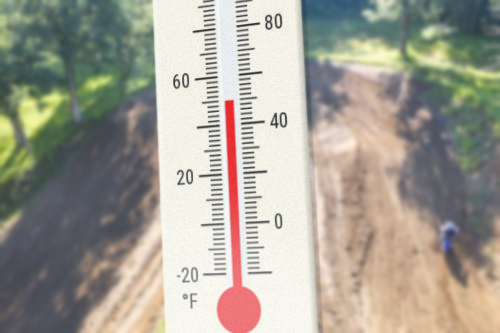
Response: 50
